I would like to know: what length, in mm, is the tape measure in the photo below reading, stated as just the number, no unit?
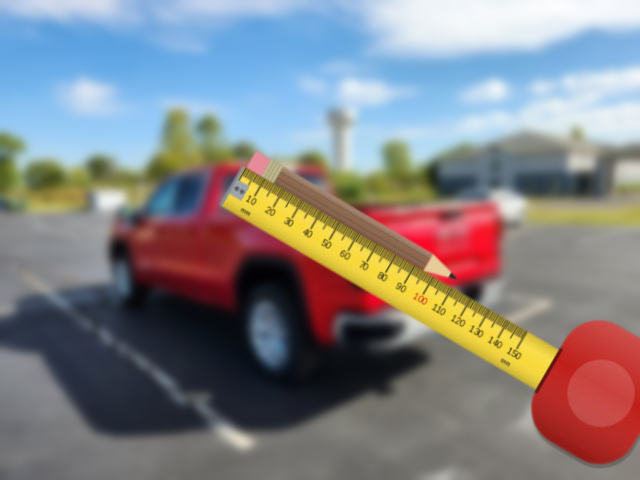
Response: 110
